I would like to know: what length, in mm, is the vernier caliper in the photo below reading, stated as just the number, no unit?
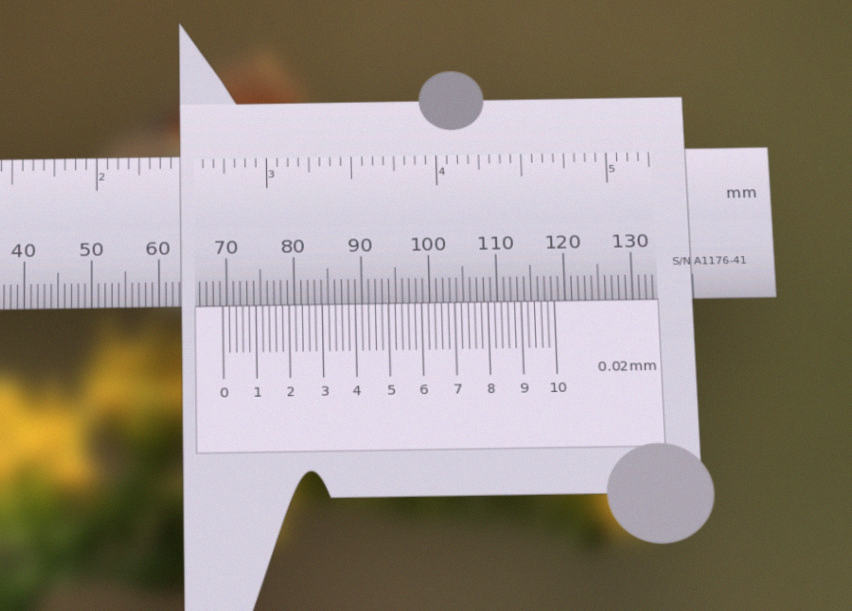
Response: 69.4
